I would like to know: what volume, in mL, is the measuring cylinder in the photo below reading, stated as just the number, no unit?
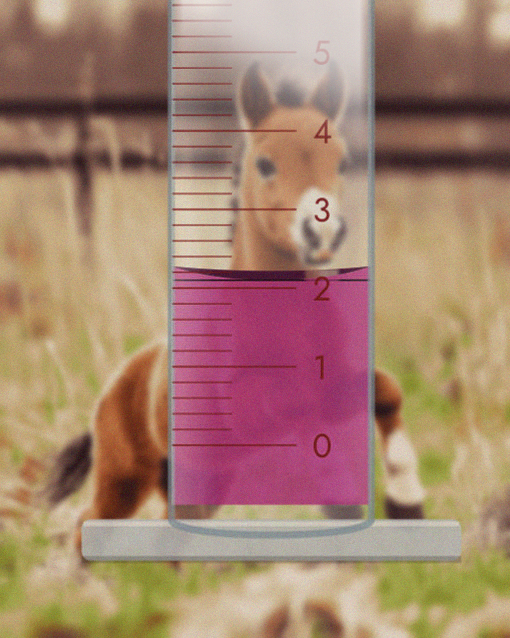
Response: 2.1
